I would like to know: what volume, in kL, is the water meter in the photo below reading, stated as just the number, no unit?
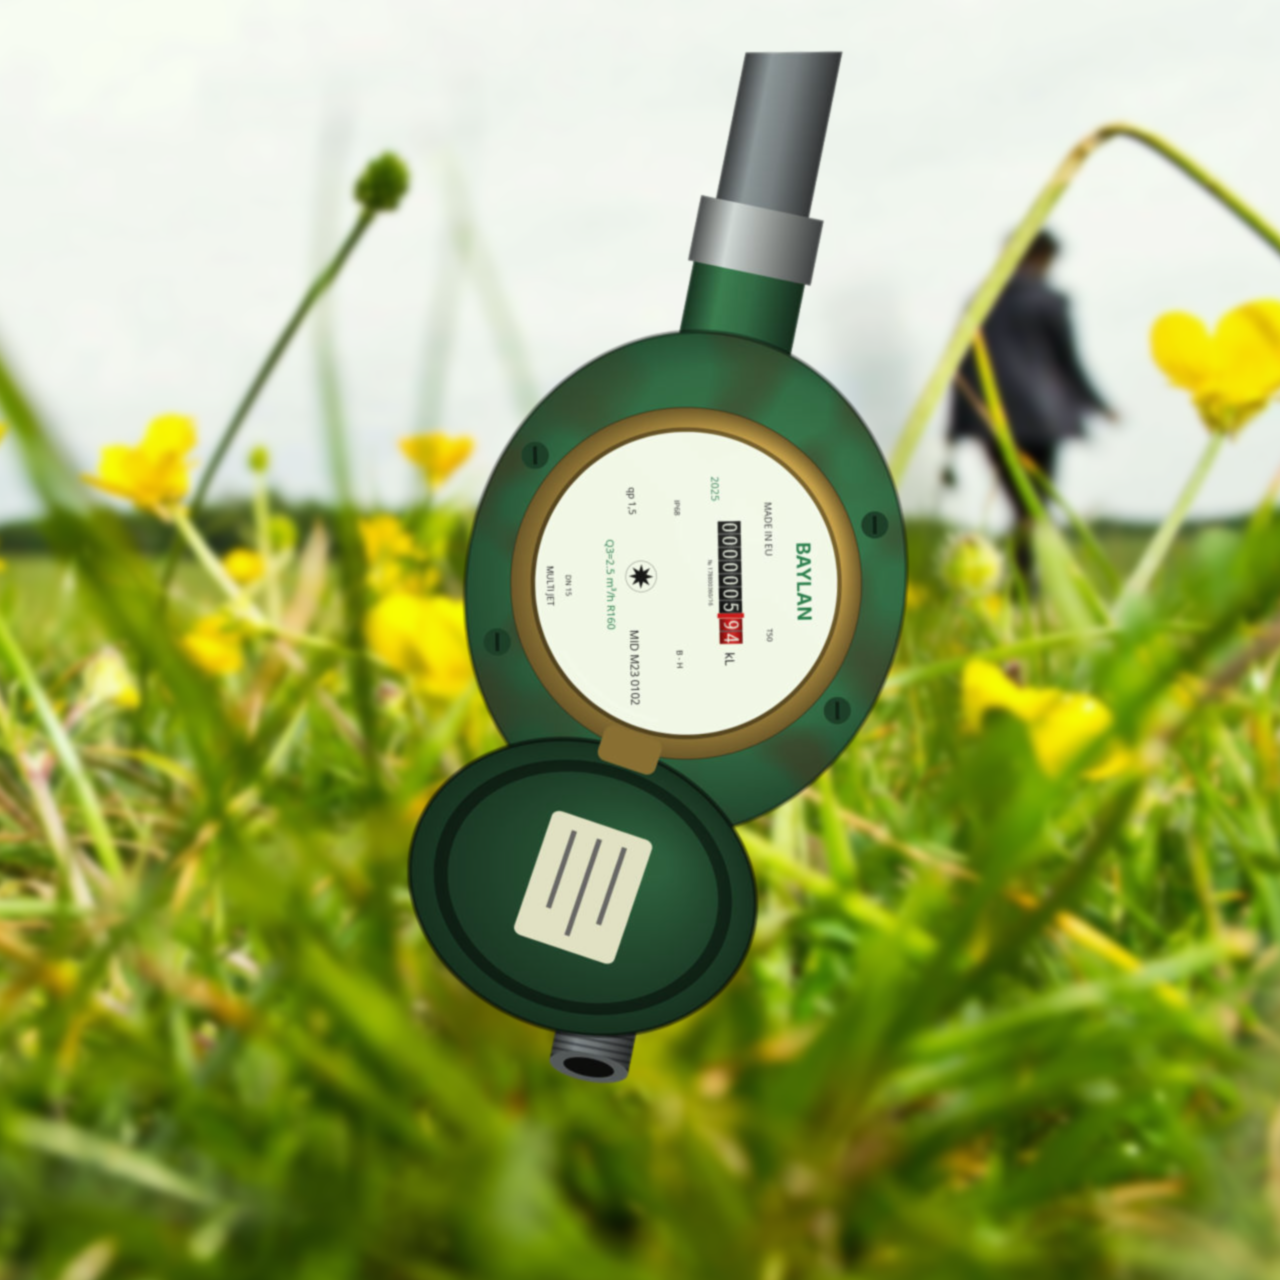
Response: 5.94
